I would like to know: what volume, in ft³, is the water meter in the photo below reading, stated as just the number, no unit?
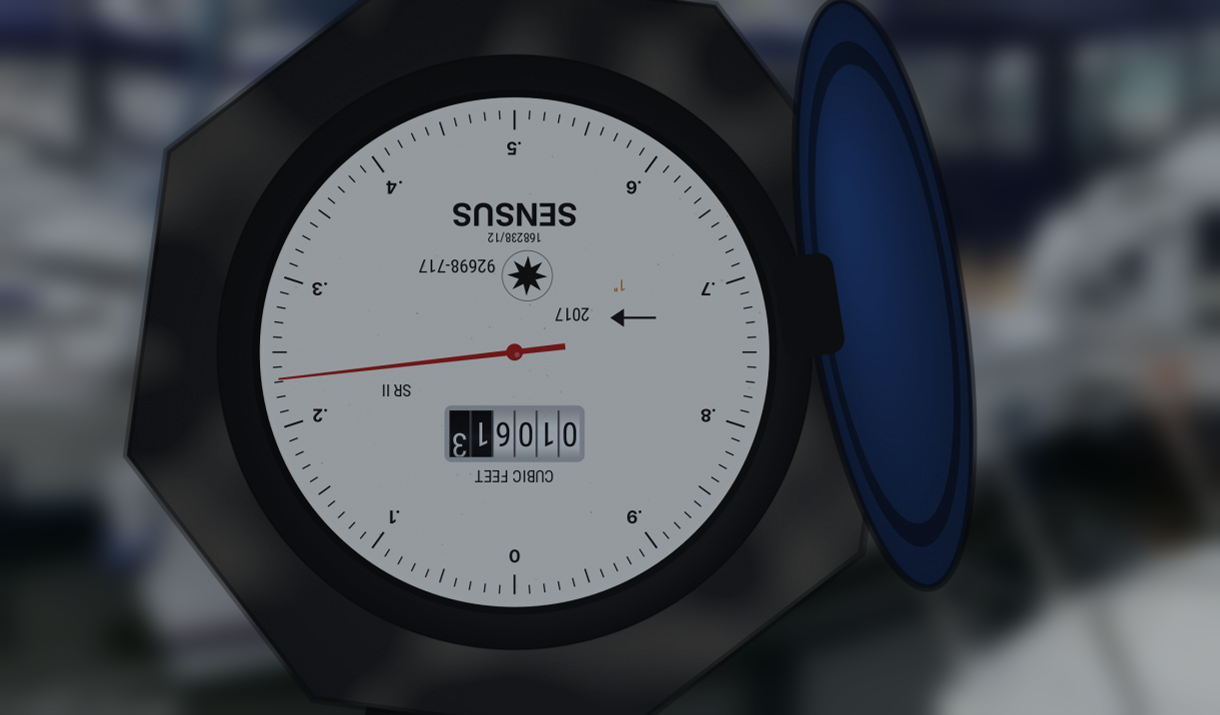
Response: 10613.23
